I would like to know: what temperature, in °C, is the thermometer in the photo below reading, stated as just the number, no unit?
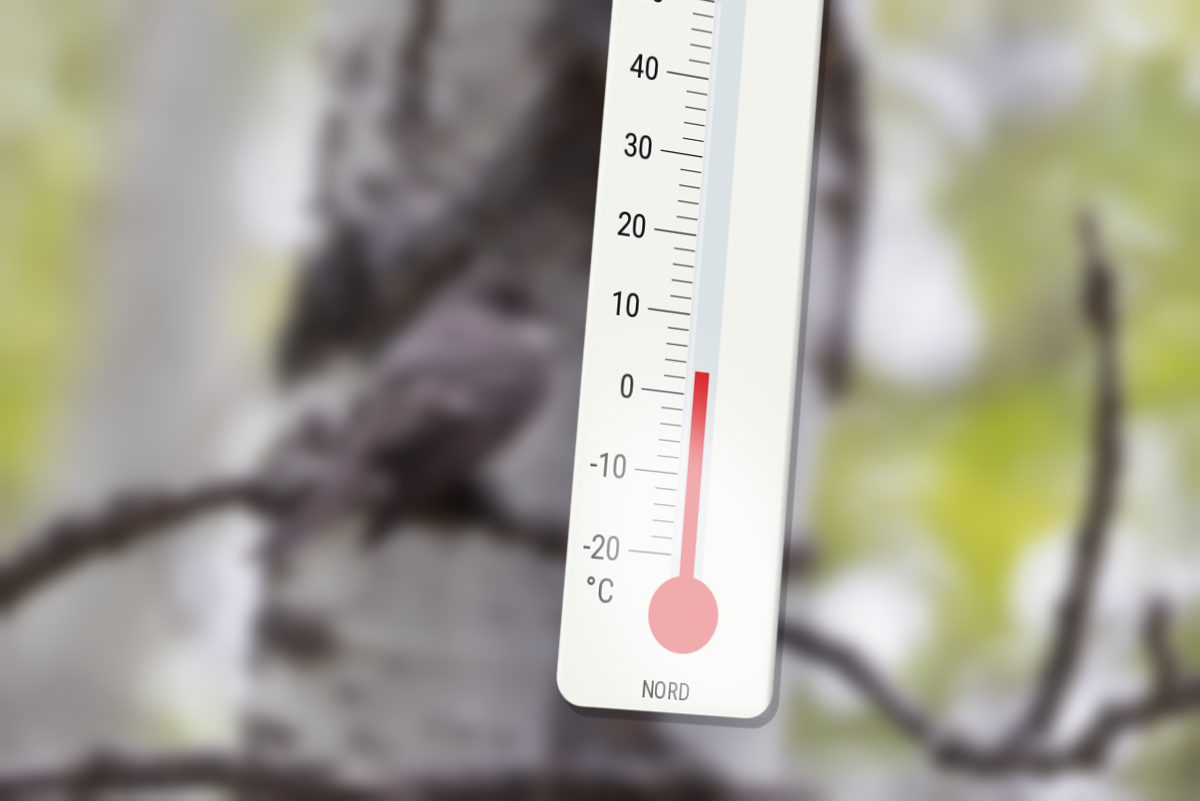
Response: 3
